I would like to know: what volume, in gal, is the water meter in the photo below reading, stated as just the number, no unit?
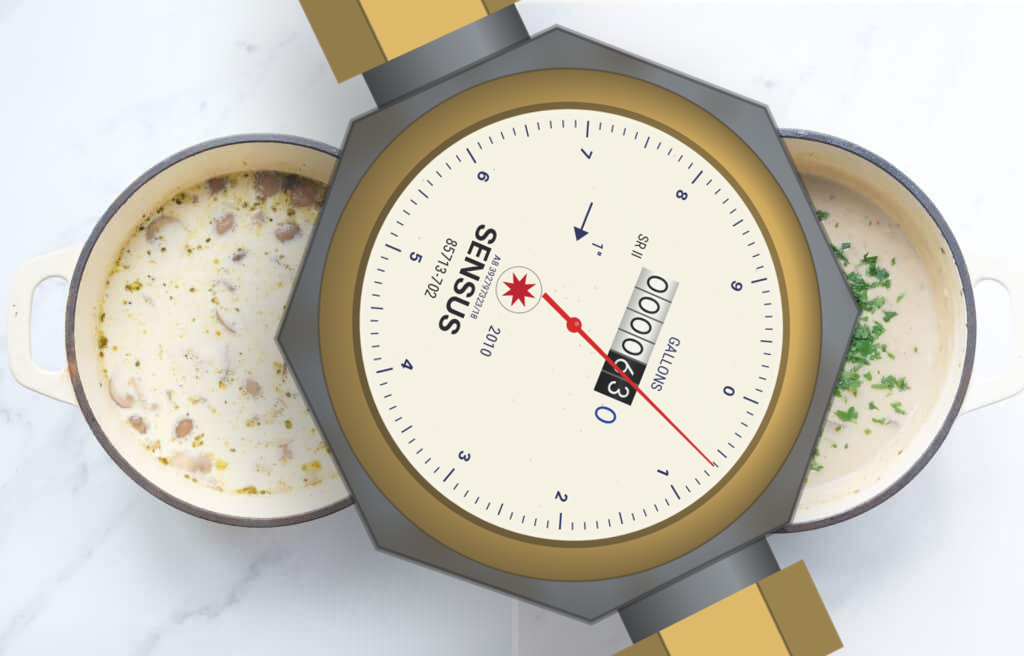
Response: 630.6
